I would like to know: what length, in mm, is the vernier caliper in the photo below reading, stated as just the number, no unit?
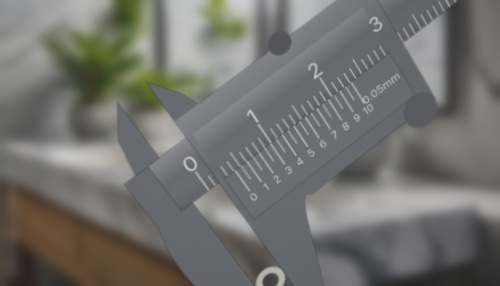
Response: 4.2
